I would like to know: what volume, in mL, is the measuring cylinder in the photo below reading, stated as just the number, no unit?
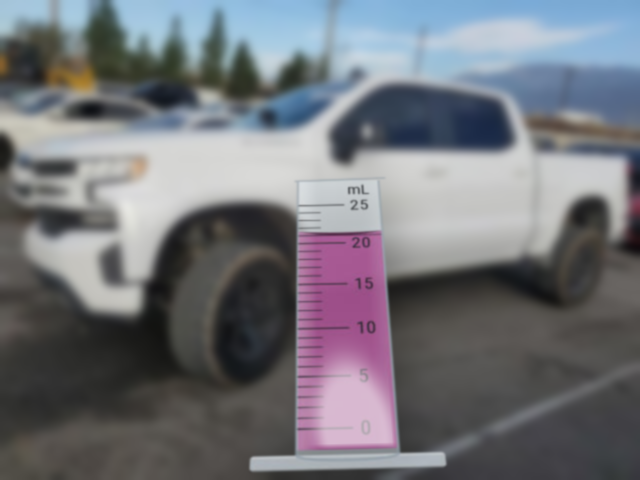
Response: 21
